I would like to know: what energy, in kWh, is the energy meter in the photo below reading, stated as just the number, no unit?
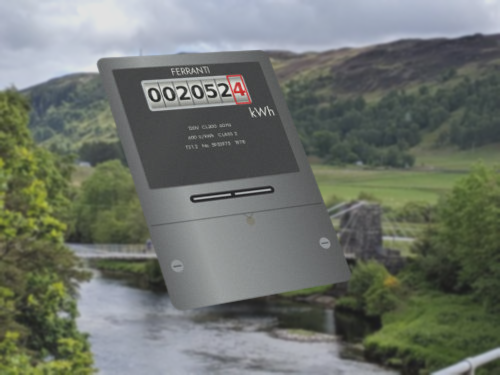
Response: 2052.4
